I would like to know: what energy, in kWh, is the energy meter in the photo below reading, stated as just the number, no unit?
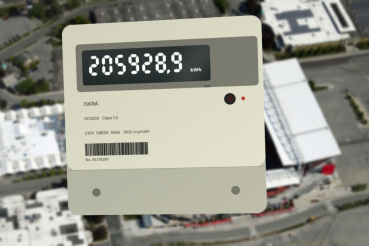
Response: 205928.9
